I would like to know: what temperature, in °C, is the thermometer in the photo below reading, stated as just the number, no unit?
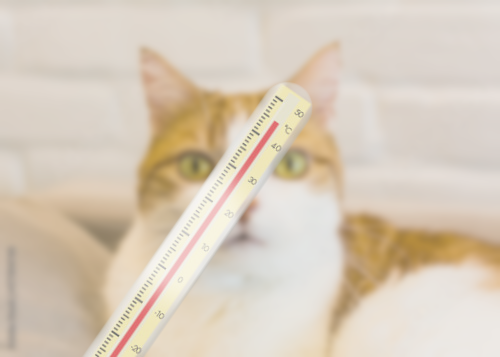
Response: 45
